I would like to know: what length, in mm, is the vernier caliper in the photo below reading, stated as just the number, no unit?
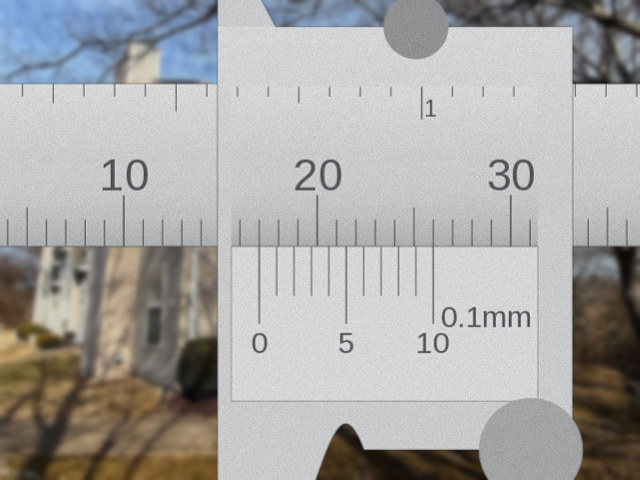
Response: 17.0
